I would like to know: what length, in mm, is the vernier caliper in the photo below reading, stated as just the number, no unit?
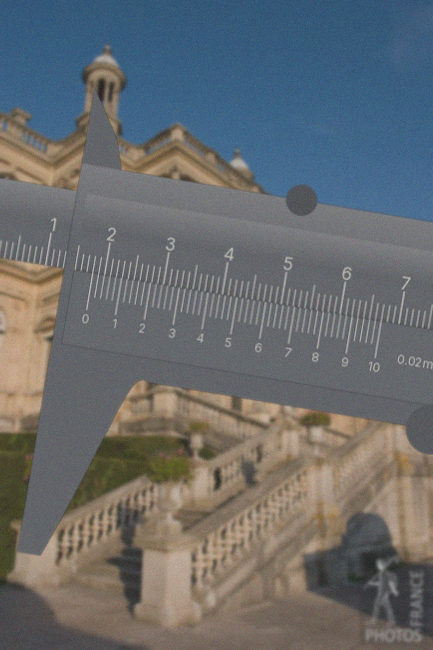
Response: 18.0
